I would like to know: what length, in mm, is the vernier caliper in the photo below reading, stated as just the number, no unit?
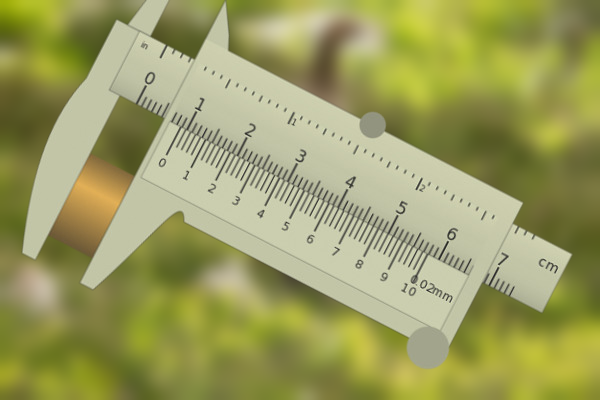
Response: 8.8
